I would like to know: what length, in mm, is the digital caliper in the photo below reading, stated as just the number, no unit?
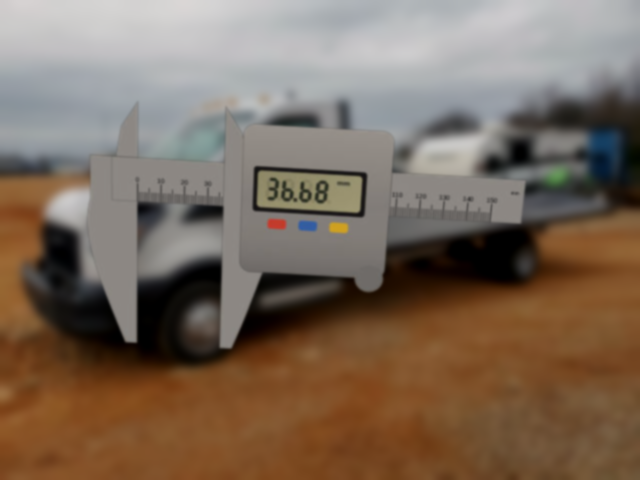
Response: 36.68
